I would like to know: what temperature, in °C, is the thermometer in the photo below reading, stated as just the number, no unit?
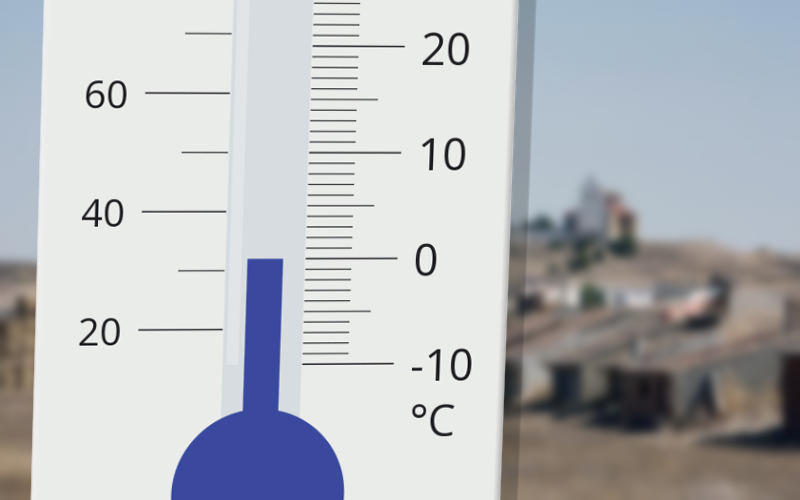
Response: 0
